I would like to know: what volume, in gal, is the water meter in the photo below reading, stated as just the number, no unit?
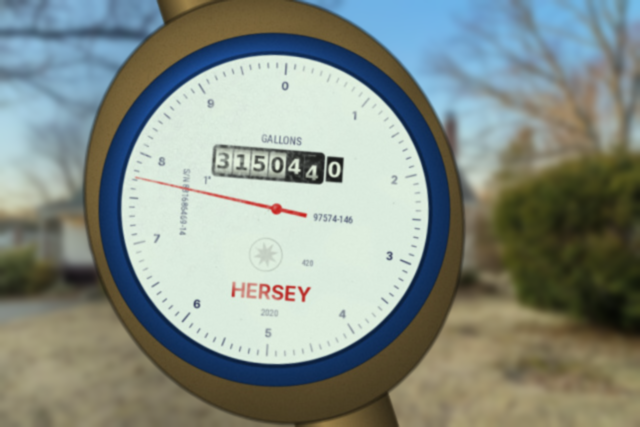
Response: 3150437.7
